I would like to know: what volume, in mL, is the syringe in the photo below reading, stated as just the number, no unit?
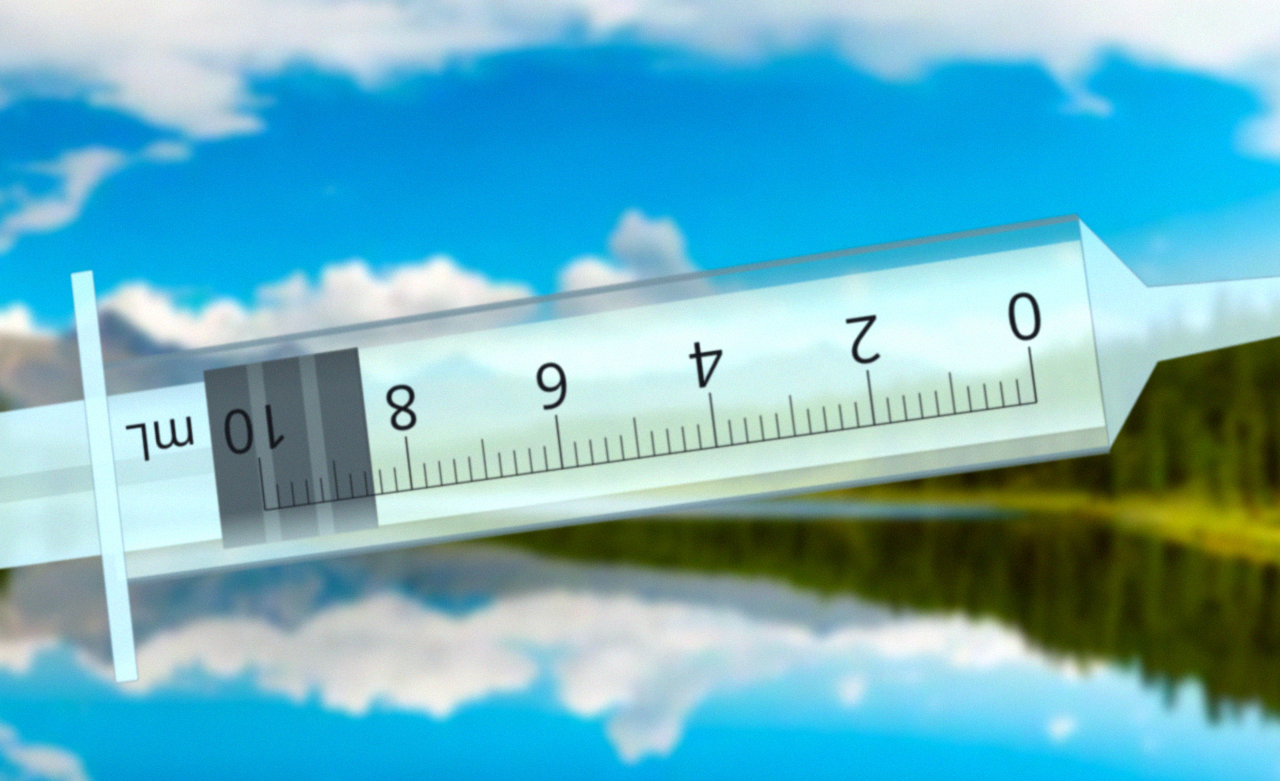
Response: 8.5
